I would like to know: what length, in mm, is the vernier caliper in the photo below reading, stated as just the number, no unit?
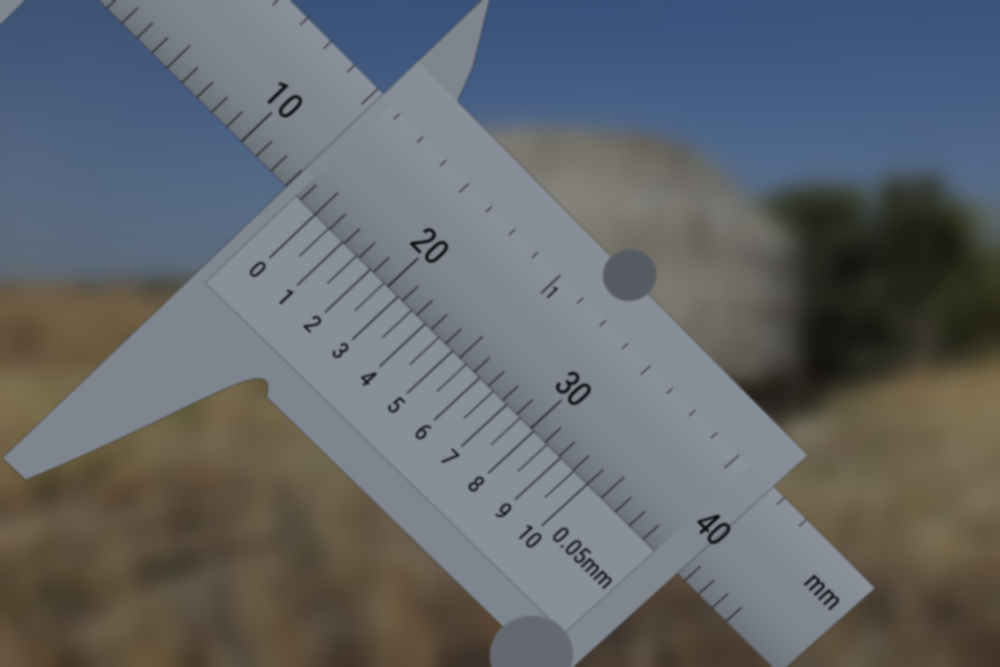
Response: 15.0
